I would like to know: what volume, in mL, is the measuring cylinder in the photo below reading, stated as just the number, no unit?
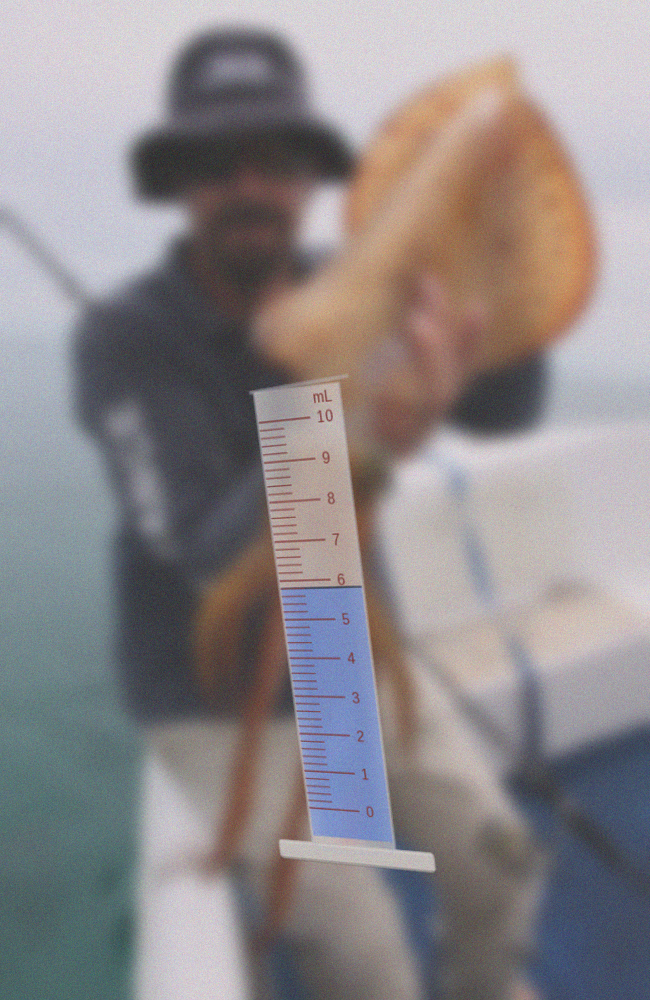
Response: 5.8
